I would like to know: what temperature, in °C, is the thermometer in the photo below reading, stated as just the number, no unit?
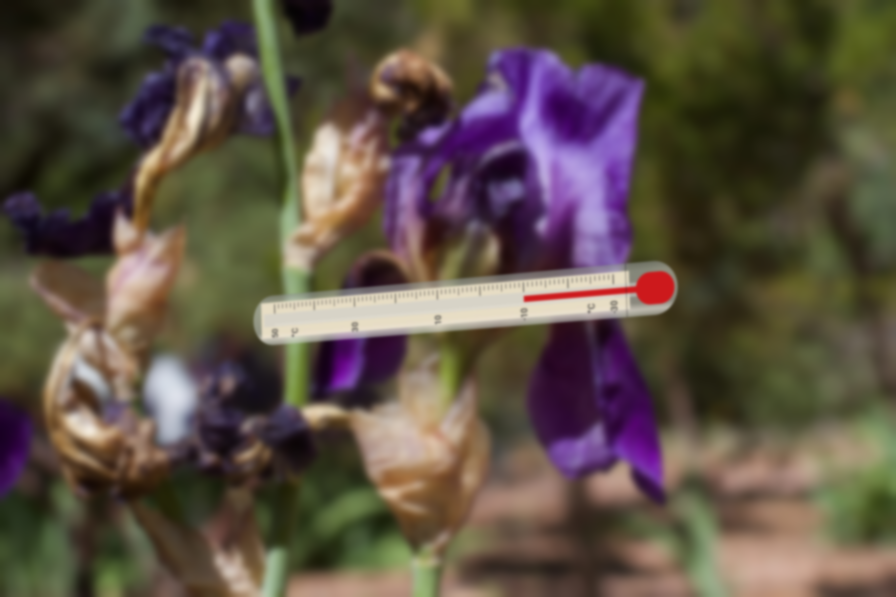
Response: -10
